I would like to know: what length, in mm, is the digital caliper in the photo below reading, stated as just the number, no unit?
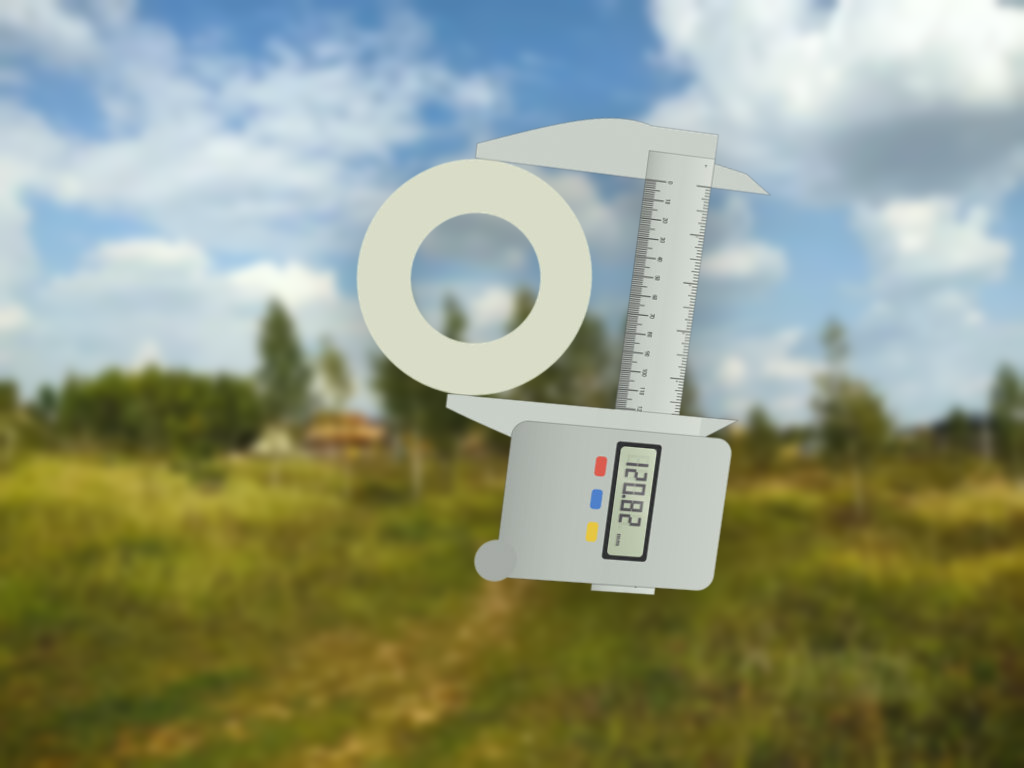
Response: 120.82
